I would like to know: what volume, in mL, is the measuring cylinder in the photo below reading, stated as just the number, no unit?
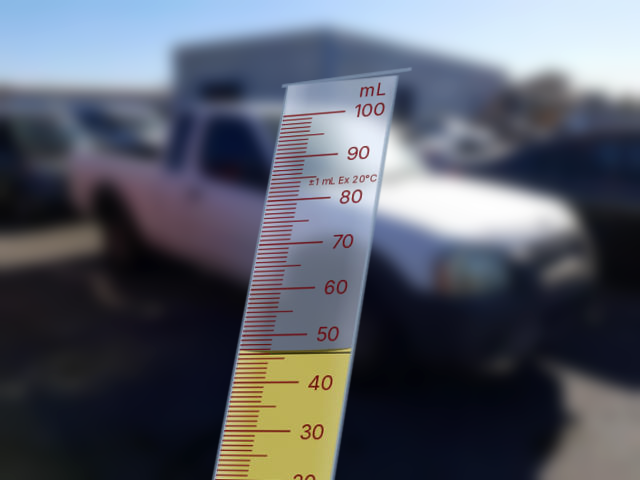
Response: 46
